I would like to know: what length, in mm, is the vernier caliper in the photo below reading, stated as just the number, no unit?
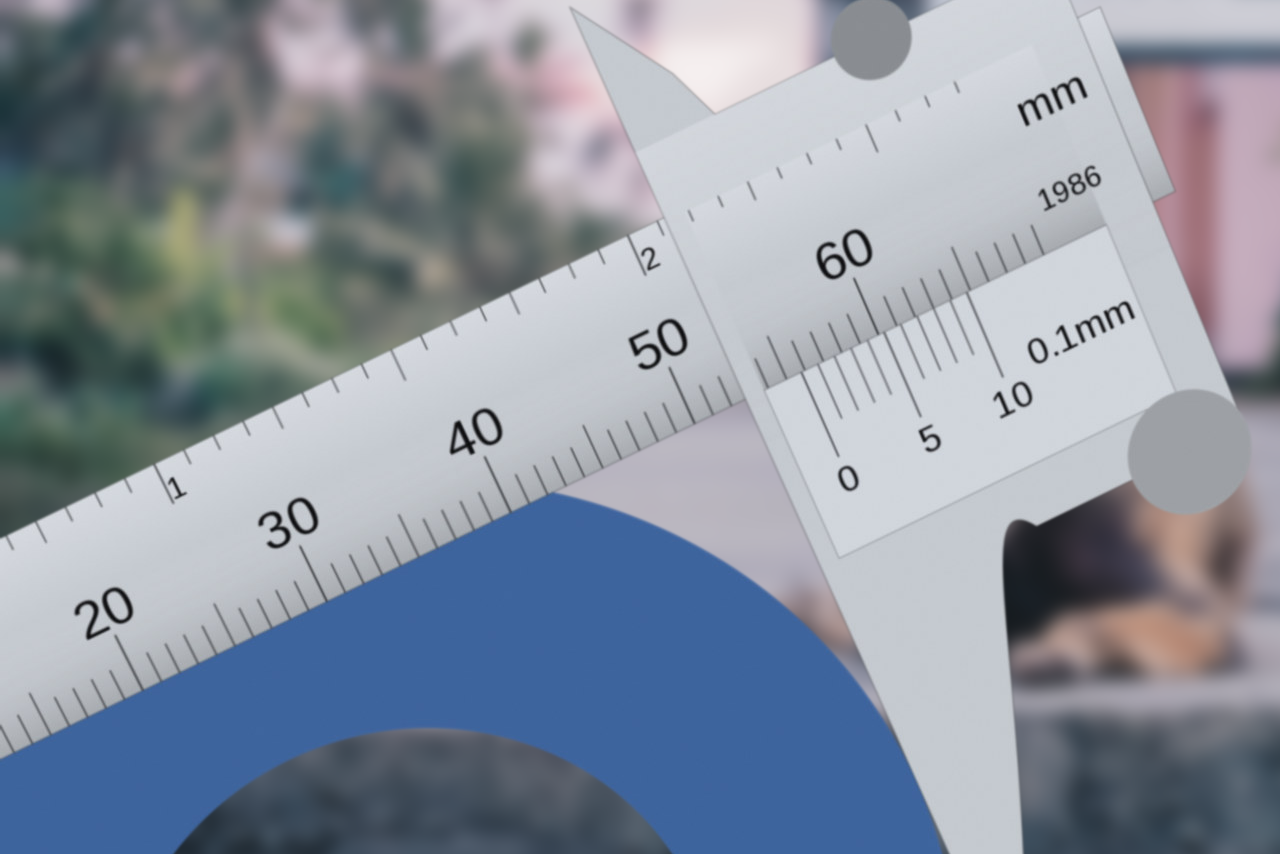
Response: 55.8
